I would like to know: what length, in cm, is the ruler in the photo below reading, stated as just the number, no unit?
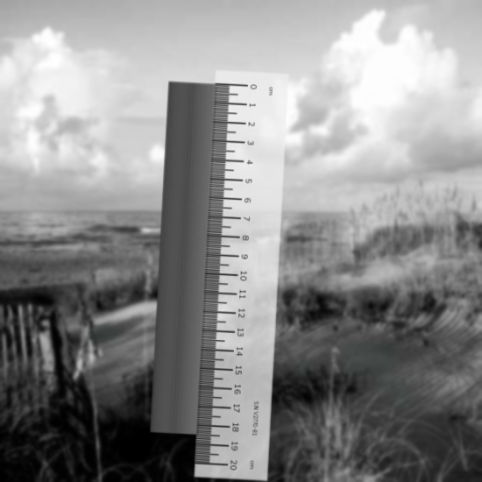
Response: 18.5
